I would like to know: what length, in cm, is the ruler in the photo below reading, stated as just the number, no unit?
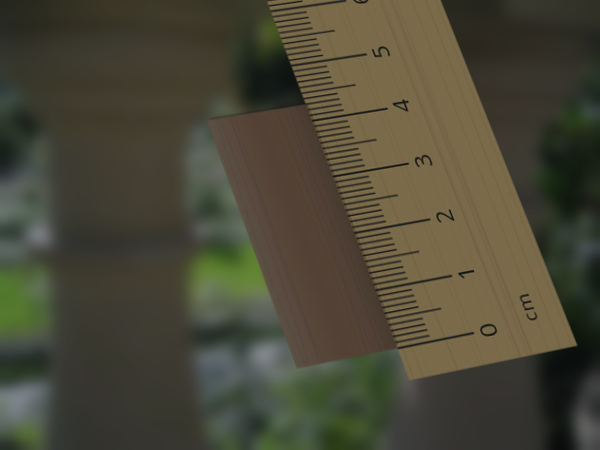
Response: 4.3
